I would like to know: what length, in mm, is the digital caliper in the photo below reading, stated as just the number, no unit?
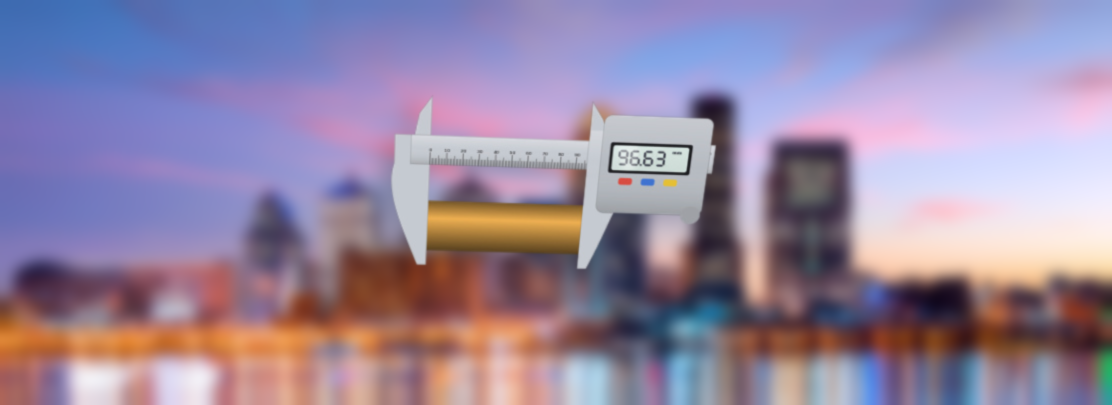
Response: 96.63
